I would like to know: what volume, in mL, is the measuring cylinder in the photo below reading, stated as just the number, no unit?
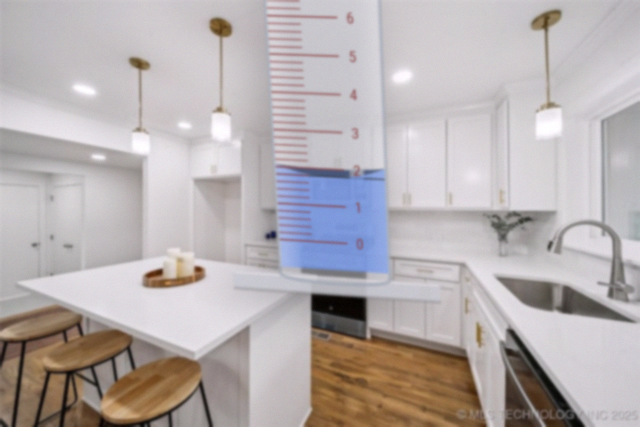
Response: 1.8
